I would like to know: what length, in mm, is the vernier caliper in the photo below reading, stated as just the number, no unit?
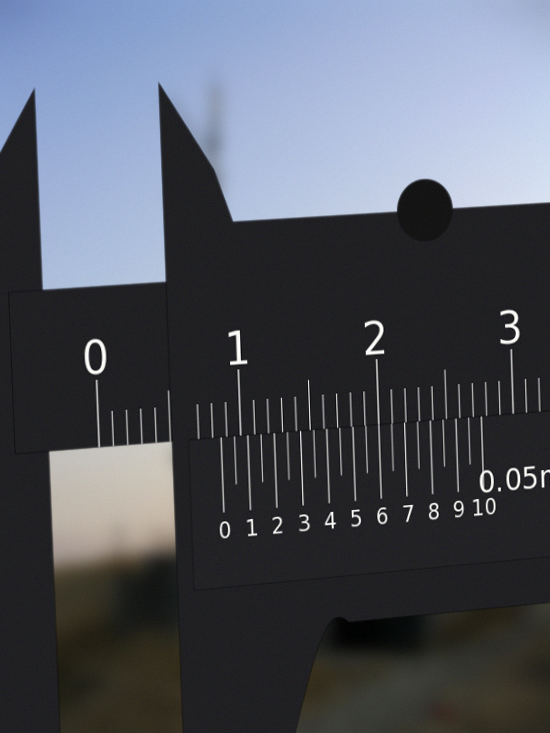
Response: 8.6
